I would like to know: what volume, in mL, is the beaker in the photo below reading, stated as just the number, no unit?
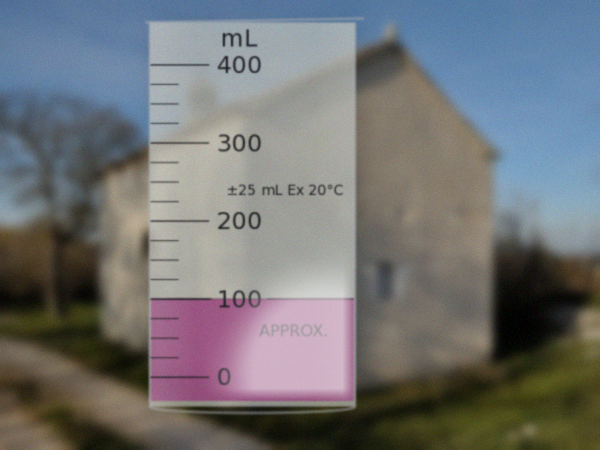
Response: 100
